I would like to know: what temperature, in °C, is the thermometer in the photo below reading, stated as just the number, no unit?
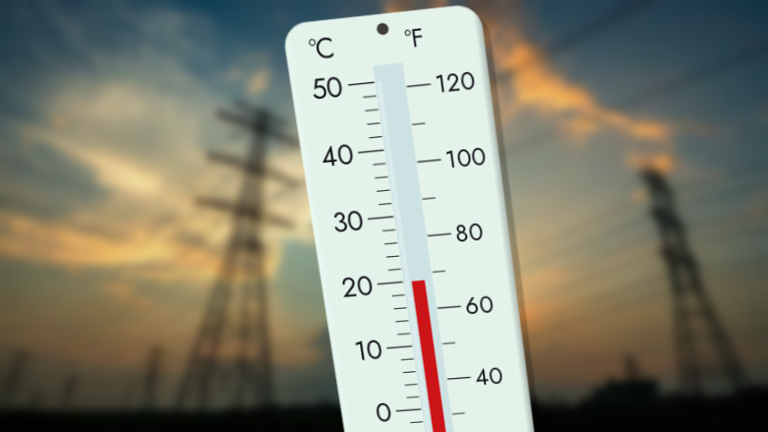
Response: 20
